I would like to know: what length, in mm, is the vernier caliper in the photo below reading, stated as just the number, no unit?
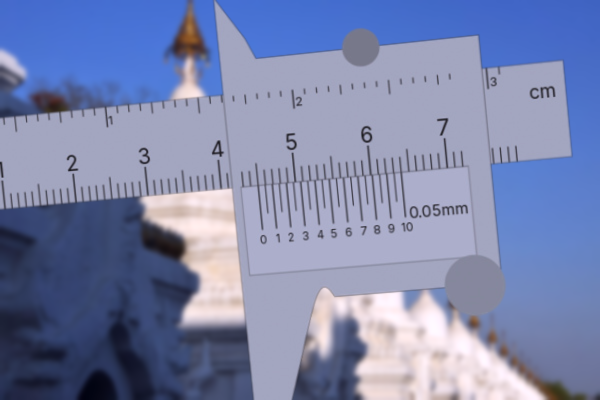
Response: 45.0
